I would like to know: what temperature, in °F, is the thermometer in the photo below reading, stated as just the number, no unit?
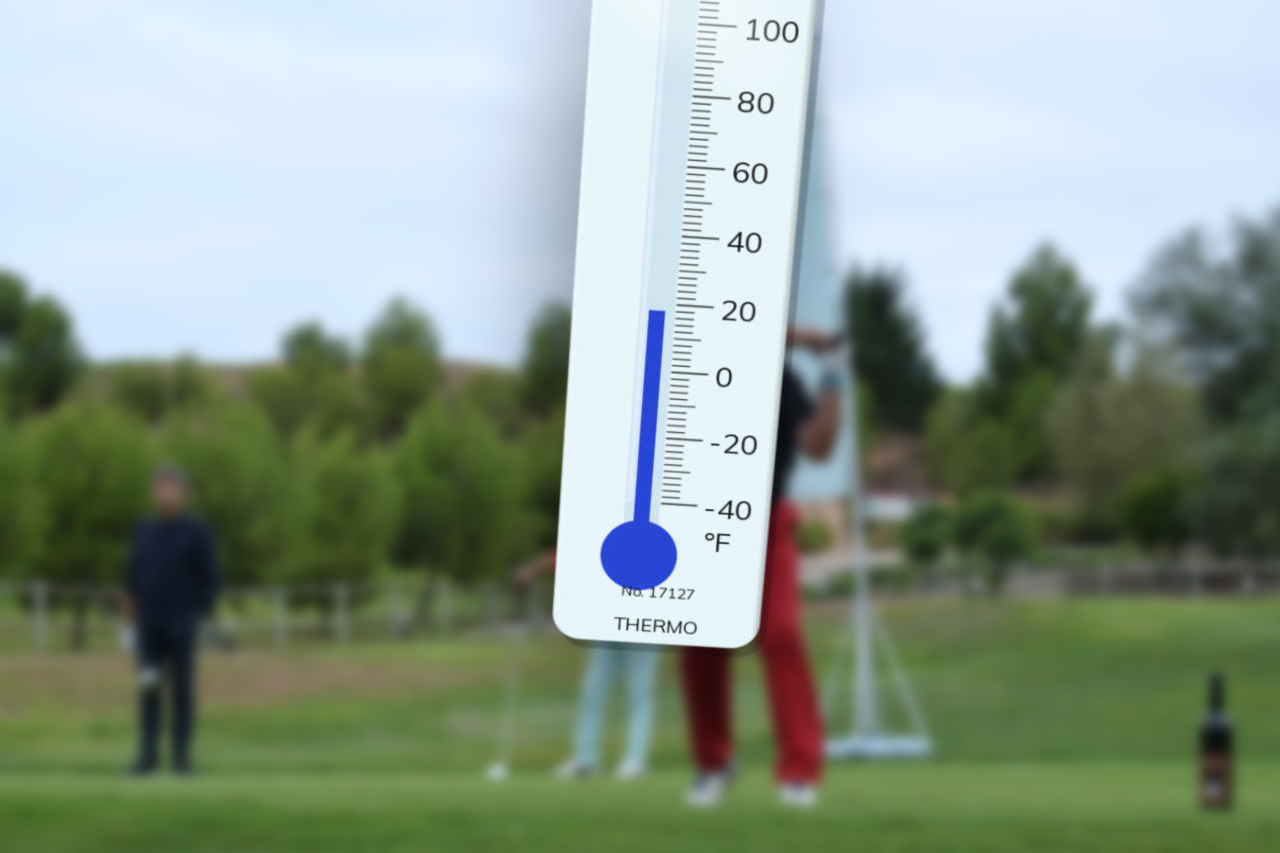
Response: 18
